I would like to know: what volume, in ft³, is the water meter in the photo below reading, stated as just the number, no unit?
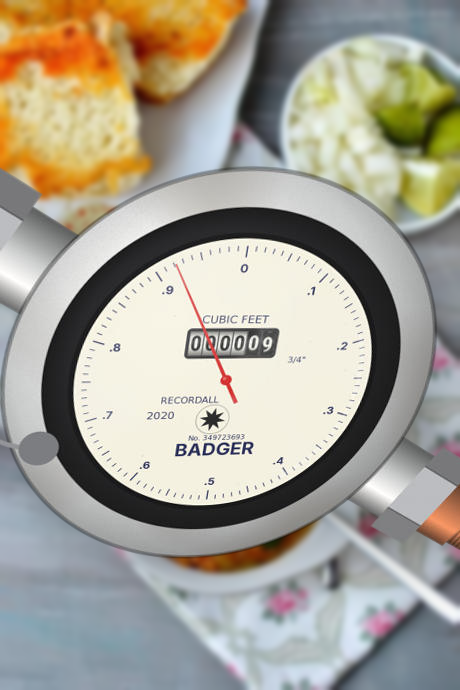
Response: 8.92
